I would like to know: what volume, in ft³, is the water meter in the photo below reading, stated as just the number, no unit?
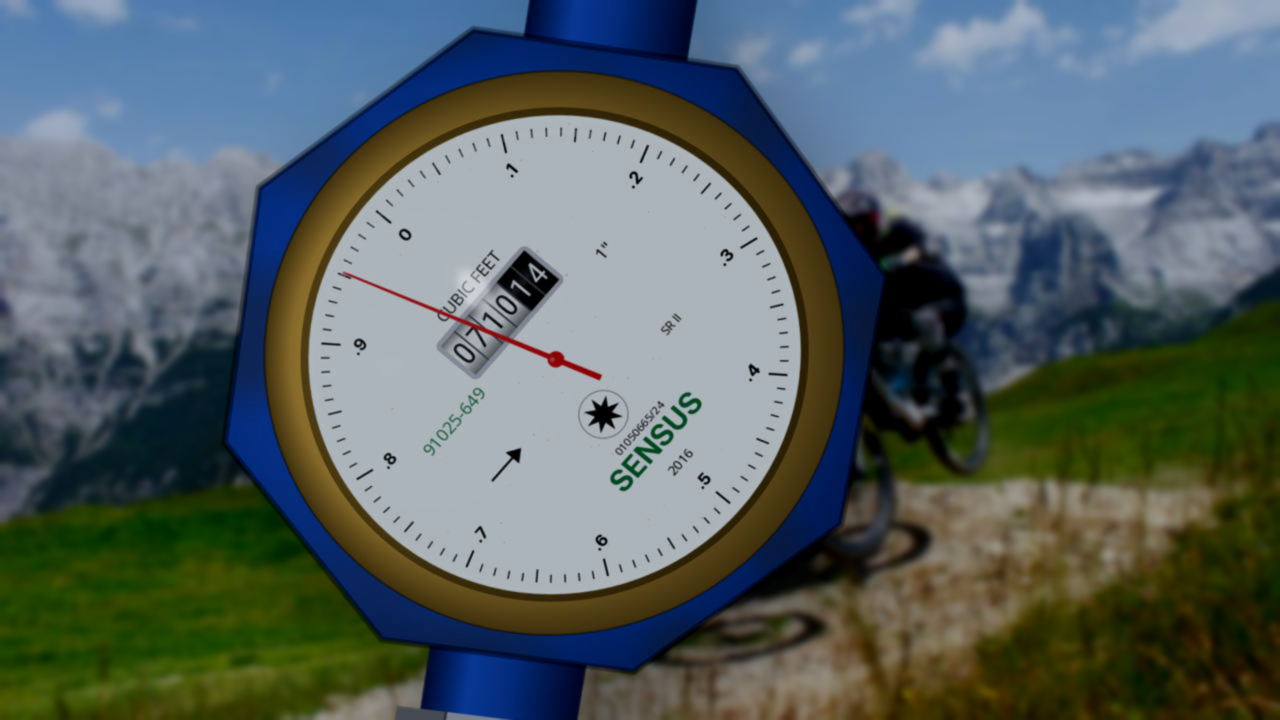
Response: 71013.95
